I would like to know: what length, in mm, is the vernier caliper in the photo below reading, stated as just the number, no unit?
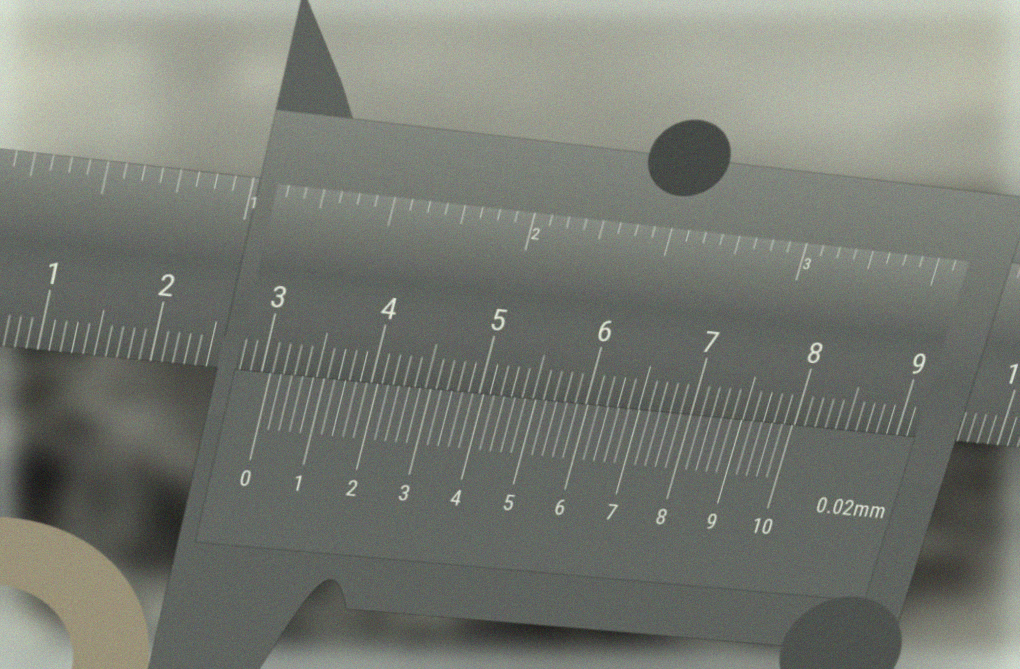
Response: 30.8
